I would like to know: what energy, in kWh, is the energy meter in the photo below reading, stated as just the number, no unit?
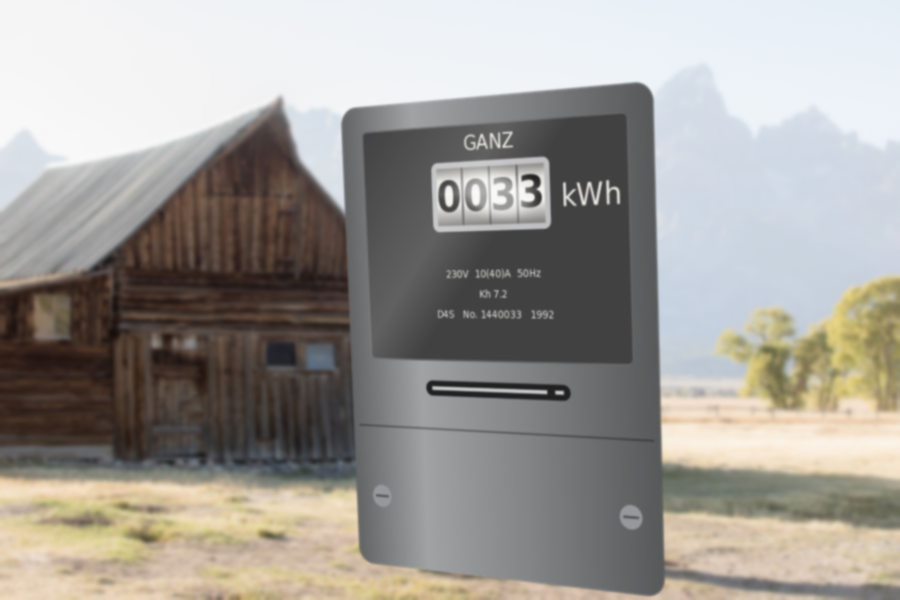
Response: 33
